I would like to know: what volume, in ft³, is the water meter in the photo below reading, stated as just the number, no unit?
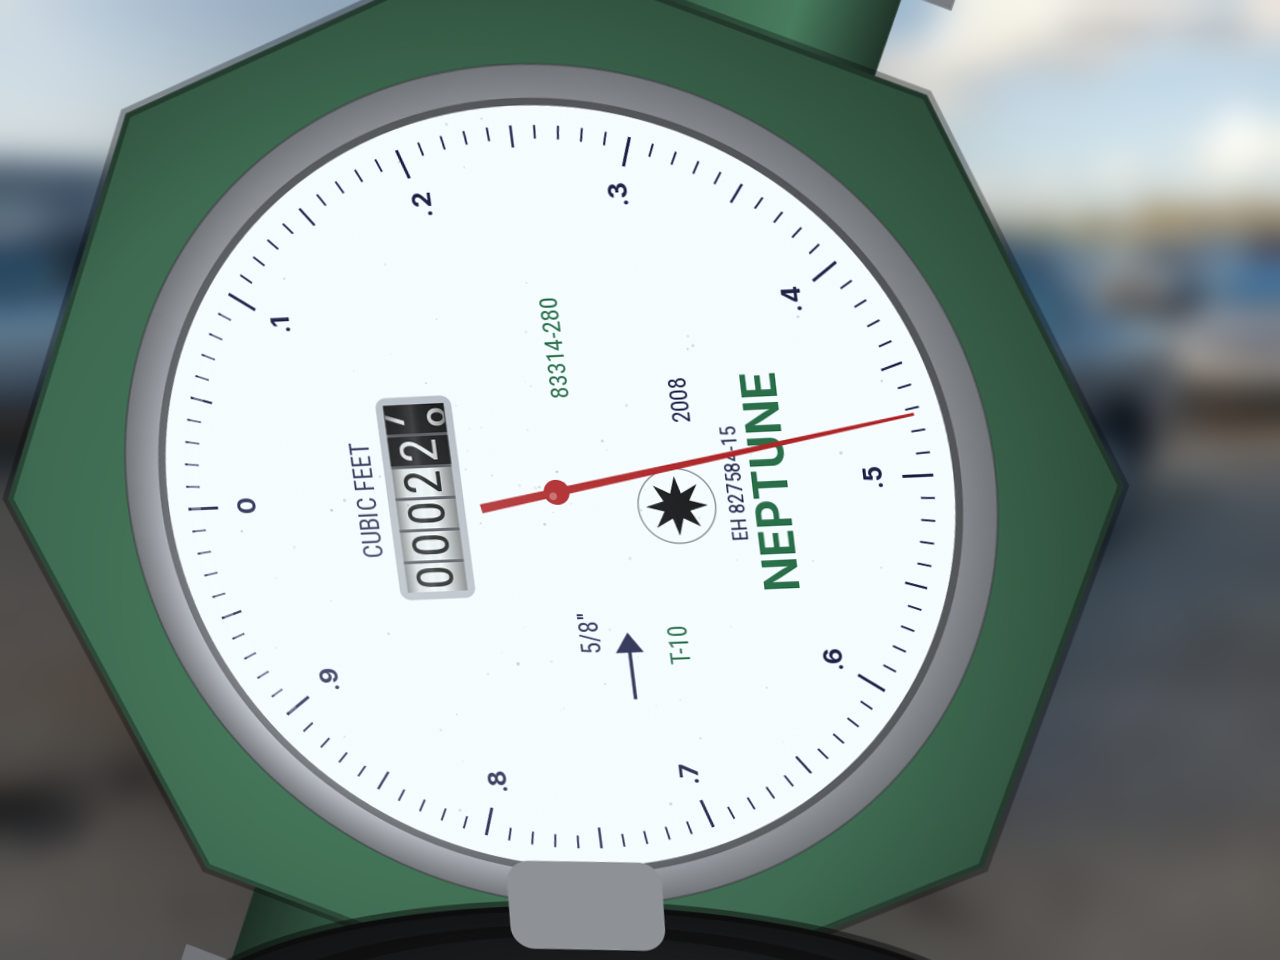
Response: 227.47
